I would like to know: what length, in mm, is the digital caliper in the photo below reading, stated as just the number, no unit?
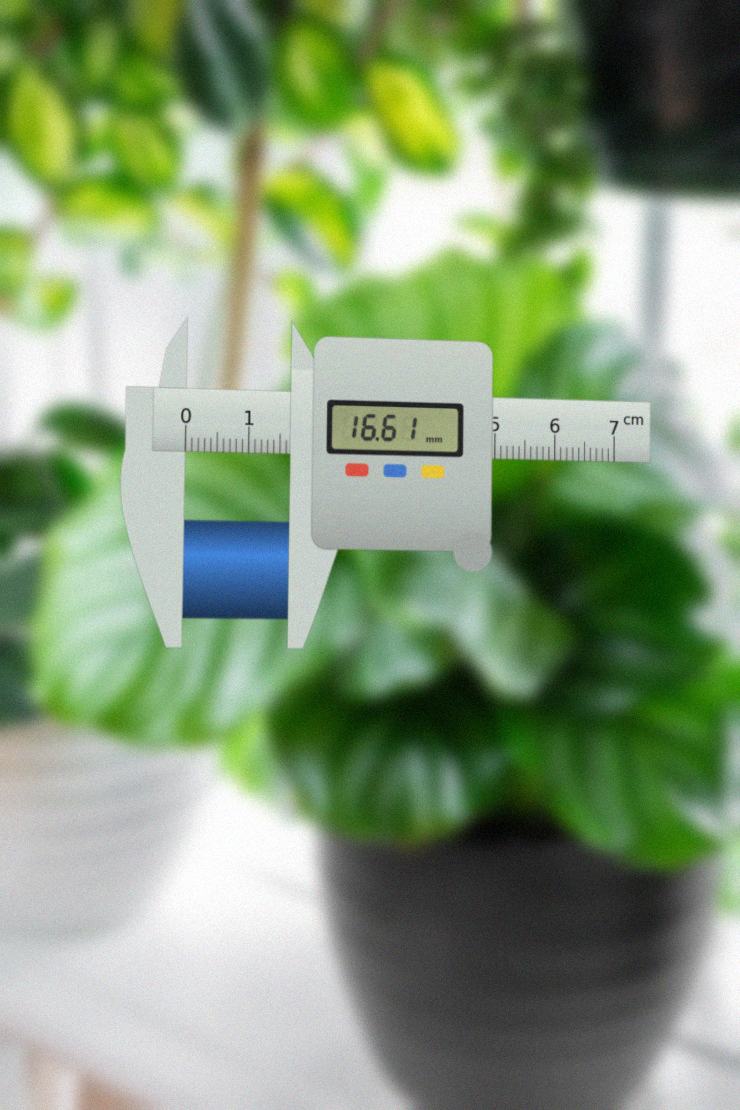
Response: 16.61
